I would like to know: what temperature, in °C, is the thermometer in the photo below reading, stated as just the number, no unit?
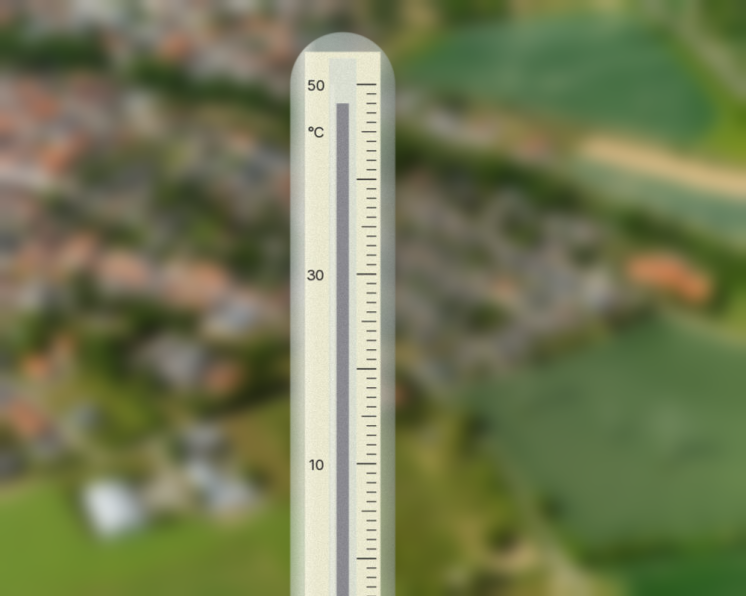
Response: 48
